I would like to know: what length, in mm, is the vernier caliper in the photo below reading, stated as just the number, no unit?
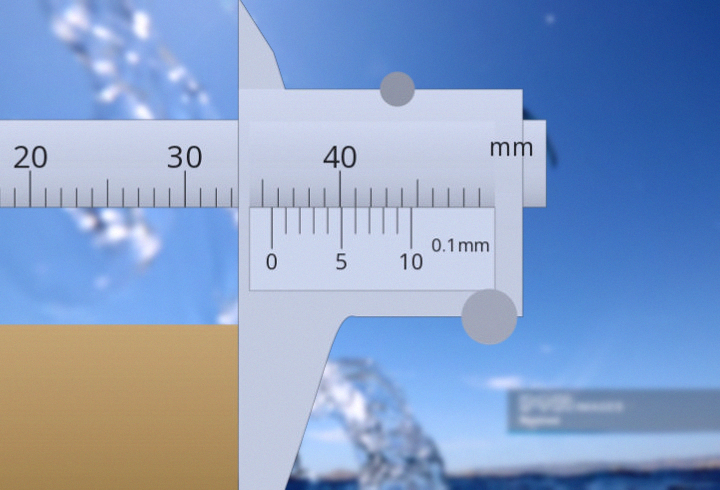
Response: 35.6
